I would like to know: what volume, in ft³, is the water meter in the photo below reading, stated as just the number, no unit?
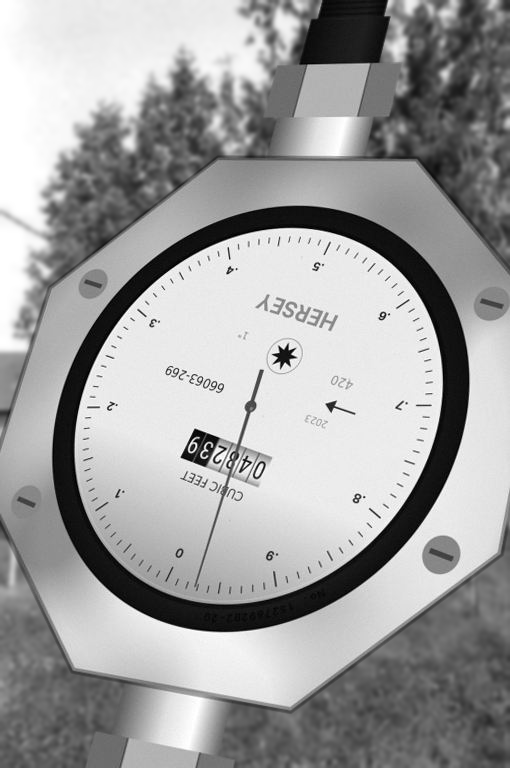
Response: 48238.97
